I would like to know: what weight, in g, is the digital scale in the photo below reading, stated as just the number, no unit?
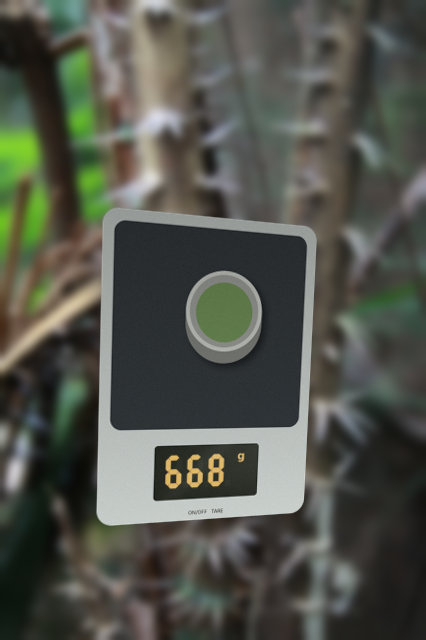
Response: 668
